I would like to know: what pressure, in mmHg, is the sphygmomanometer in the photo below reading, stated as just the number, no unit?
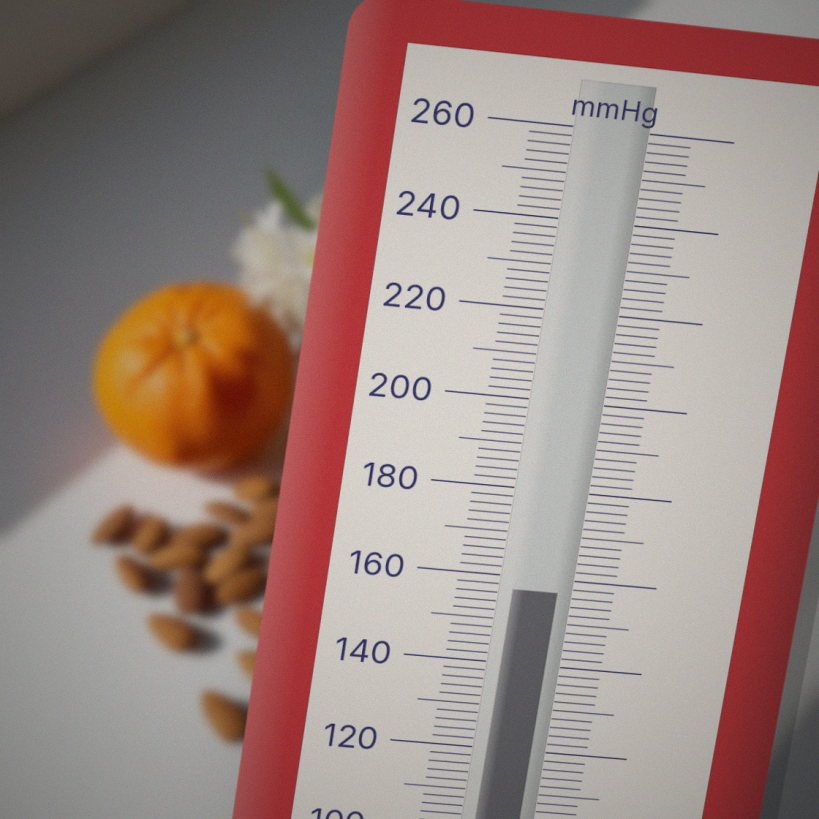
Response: 157
